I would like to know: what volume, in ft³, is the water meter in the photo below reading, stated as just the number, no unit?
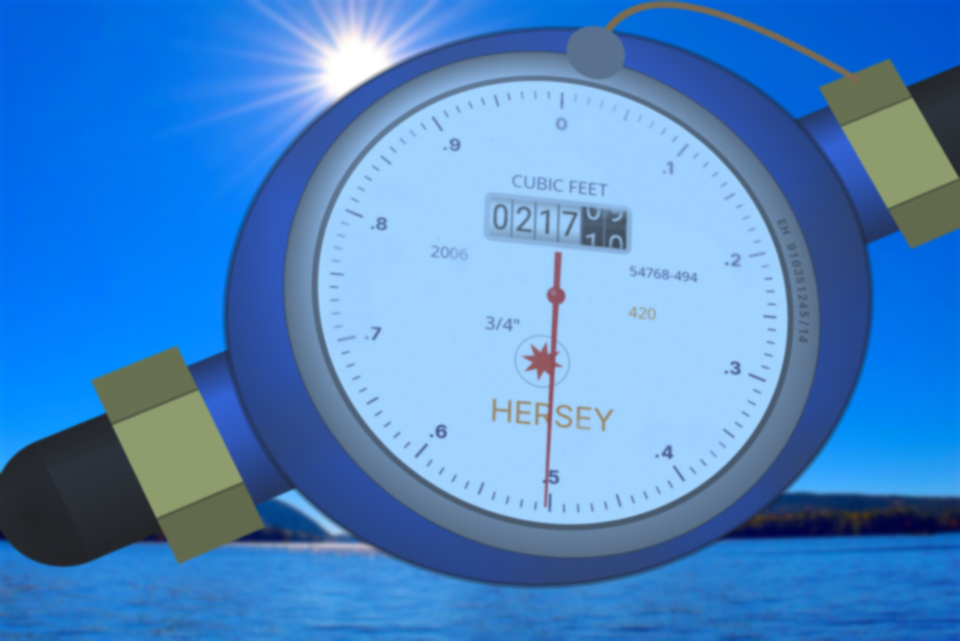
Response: 21709.50
